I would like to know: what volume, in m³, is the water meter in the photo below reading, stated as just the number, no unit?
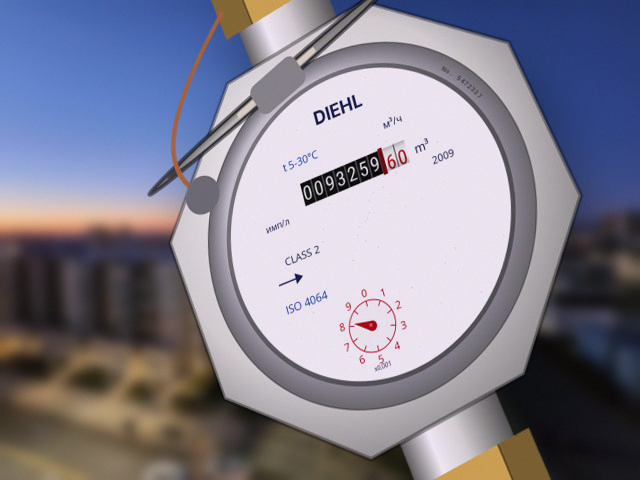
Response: 93259.598
